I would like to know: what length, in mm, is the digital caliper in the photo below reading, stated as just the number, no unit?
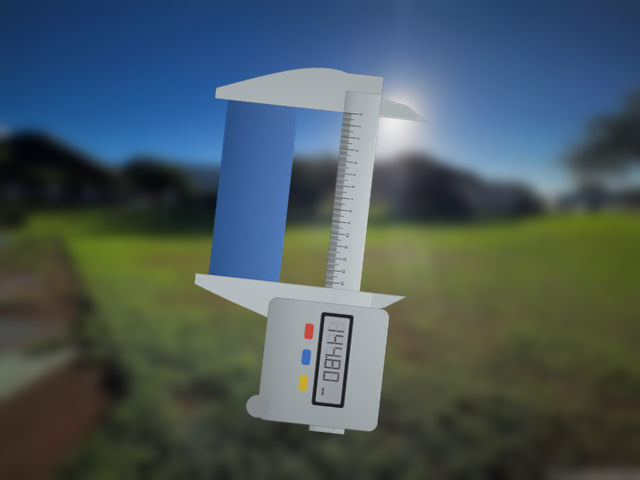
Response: 144.80
